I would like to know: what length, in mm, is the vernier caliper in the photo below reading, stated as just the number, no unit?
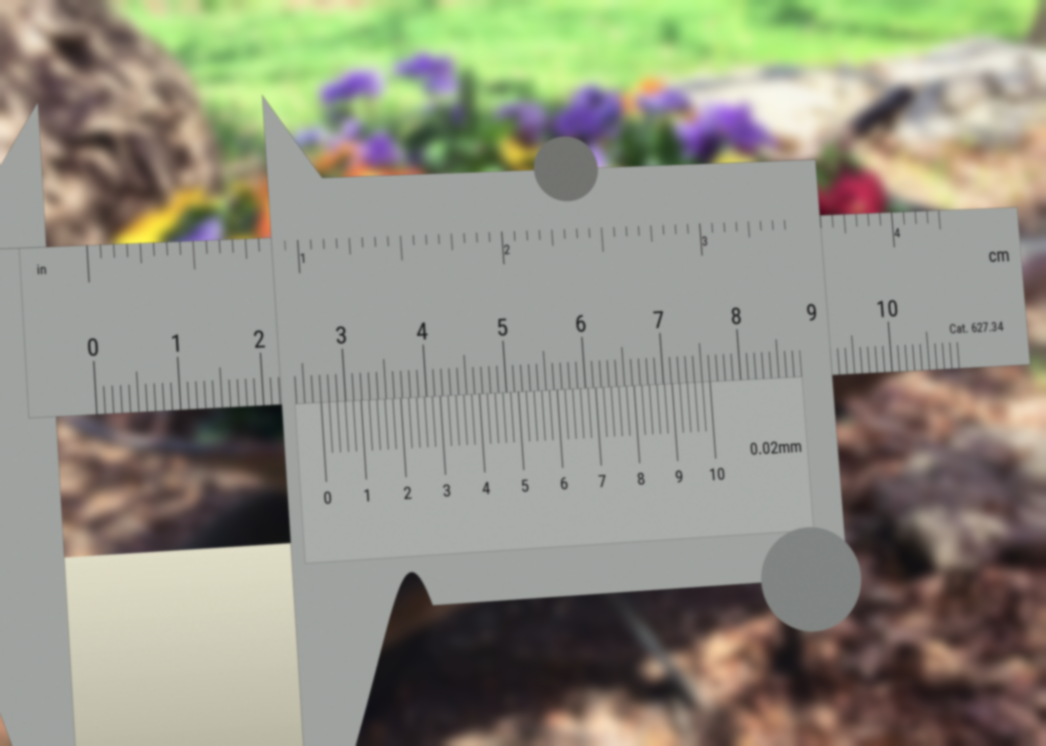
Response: 27.0
